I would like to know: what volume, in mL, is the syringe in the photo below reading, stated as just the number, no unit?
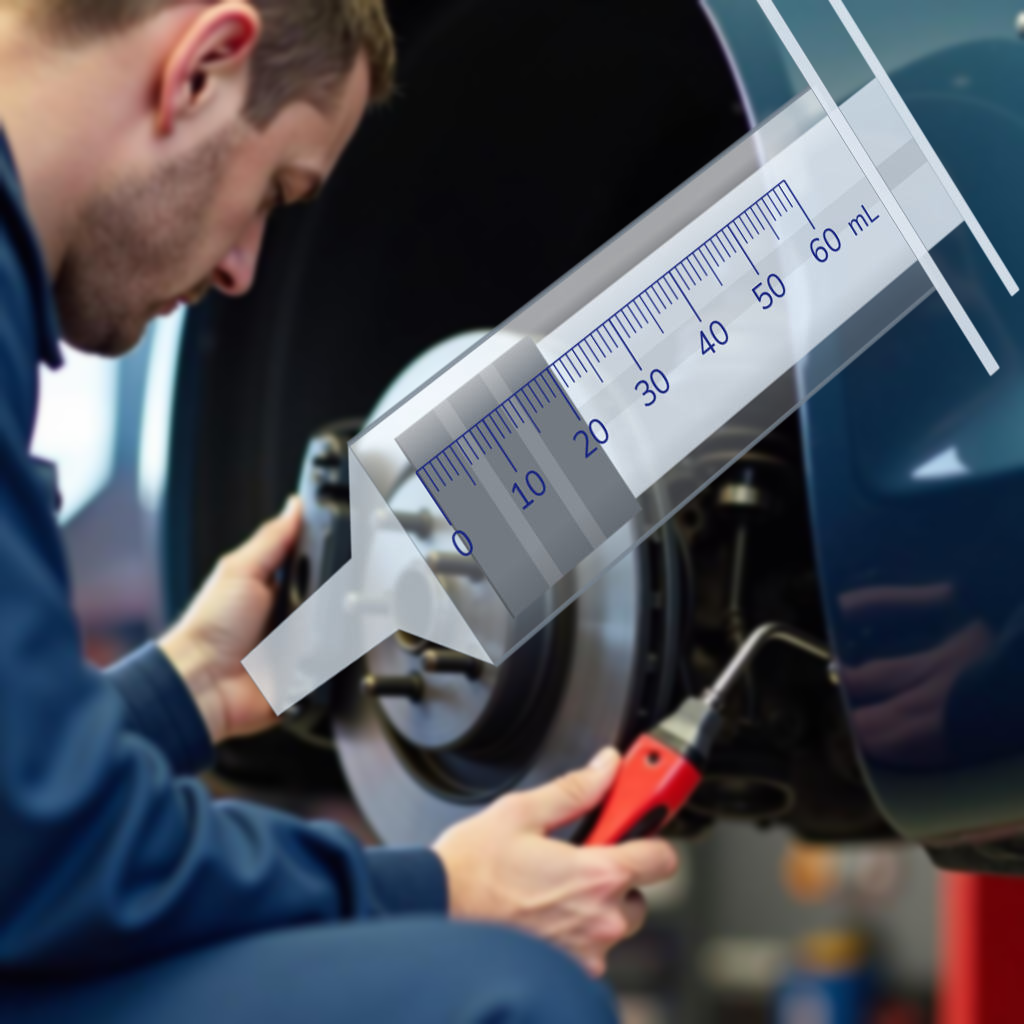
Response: 0
